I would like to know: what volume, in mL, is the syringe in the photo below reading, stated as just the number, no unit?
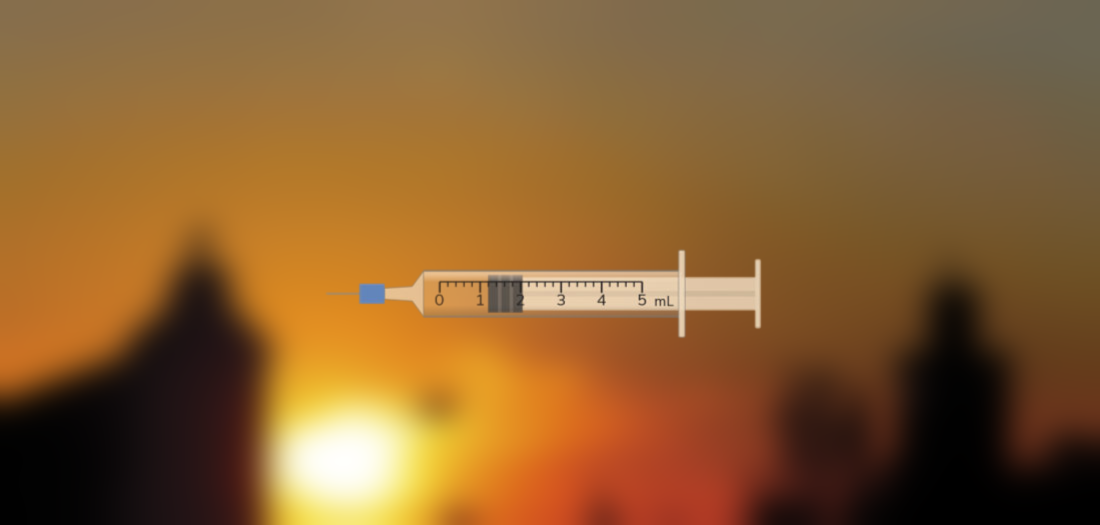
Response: 1.2
